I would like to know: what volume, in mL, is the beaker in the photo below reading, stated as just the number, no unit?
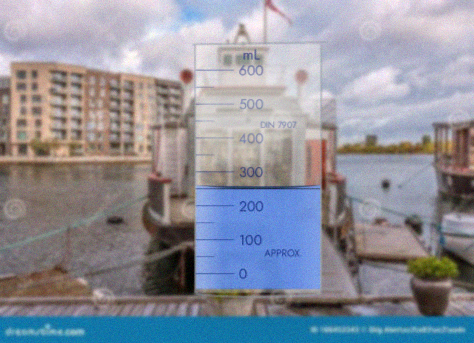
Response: 250
